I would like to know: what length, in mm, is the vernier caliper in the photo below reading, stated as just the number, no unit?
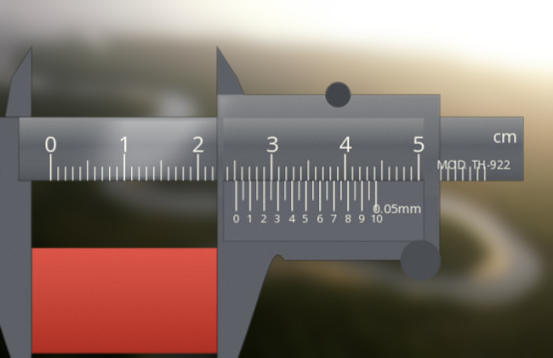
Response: 25.2
